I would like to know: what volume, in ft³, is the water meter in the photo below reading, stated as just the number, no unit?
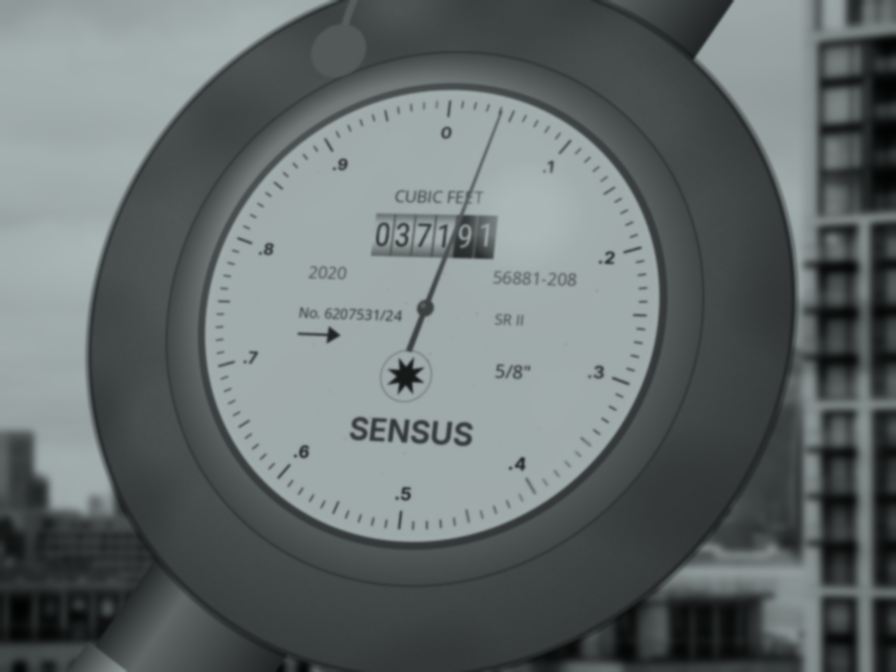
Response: 37191.04
